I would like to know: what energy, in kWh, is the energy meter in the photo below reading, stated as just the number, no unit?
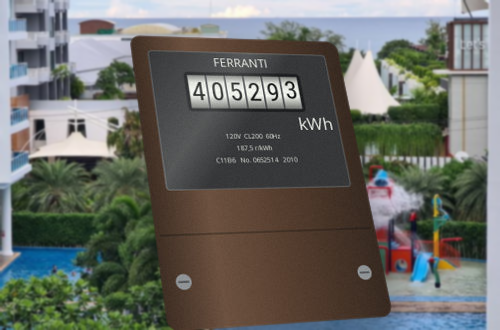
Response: 405293
